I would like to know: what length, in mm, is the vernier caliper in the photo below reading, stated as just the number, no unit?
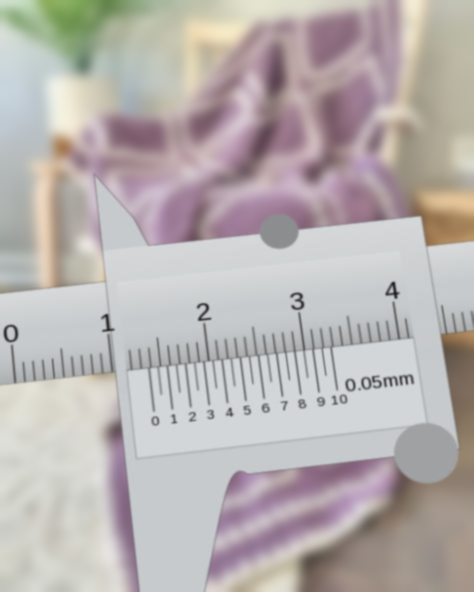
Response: 13.8
